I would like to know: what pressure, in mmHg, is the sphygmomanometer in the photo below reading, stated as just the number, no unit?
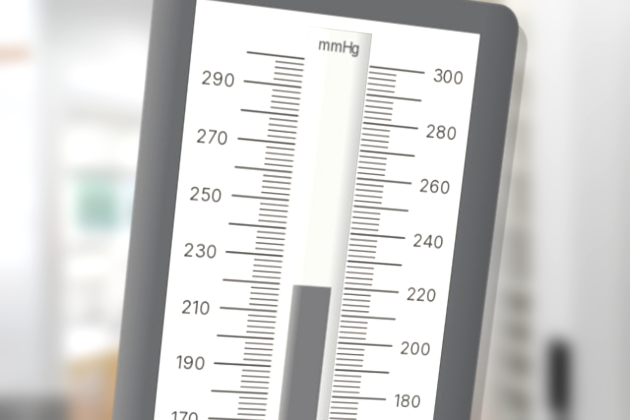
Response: 220
